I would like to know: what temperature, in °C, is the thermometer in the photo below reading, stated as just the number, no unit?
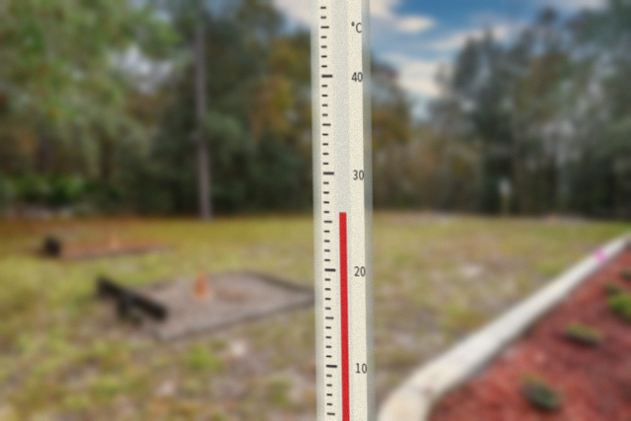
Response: 26
